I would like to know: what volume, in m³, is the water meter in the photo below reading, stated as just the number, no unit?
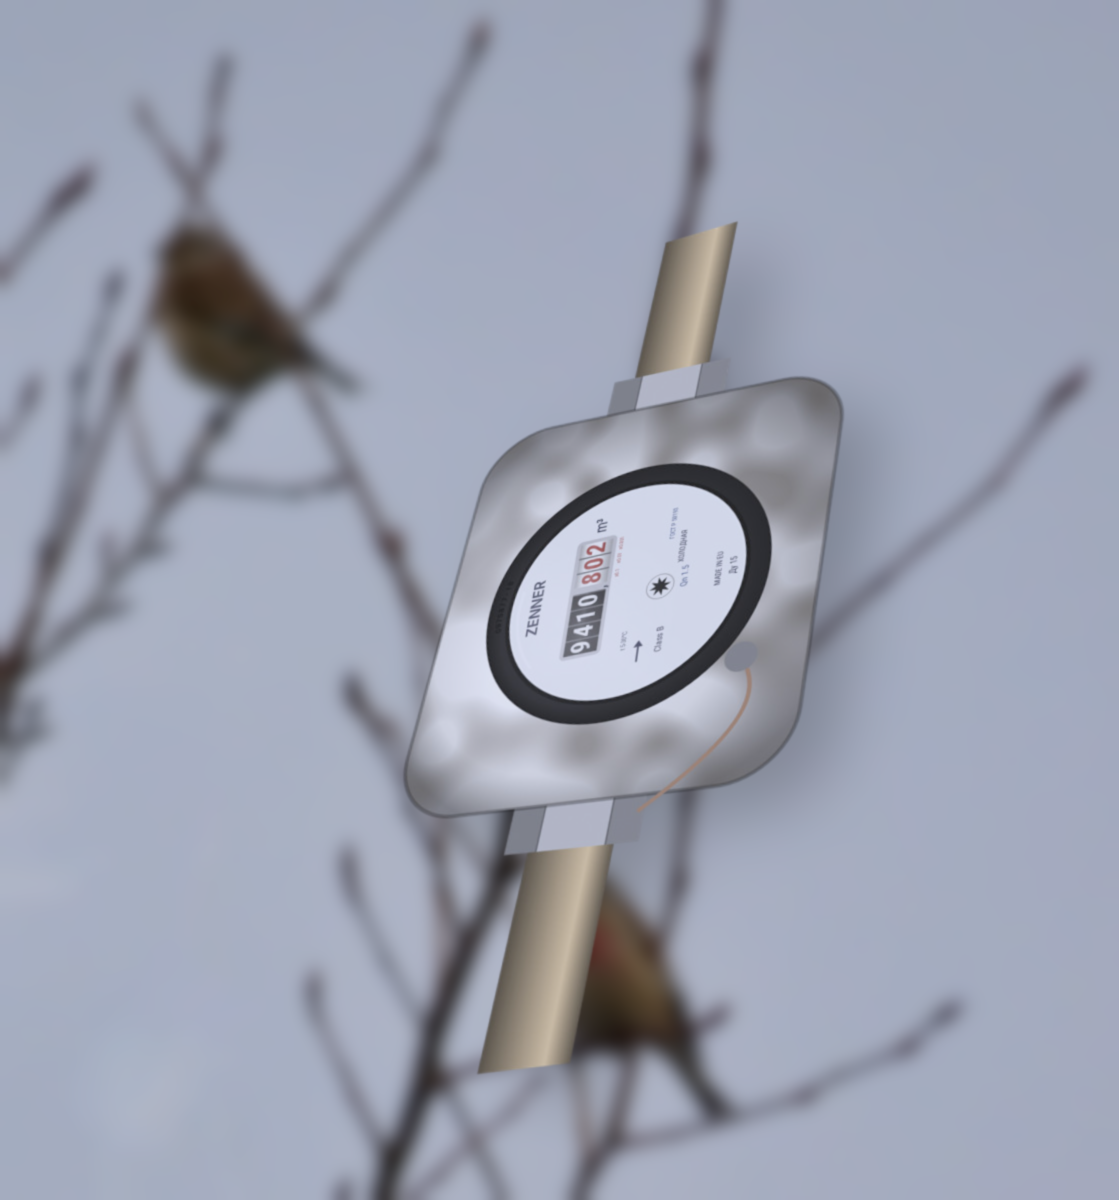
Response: 9410.802
